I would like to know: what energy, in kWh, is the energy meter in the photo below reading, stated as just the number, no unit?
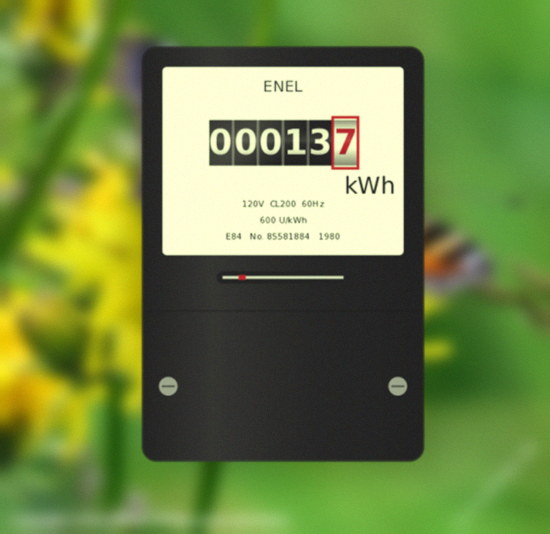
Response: 13.7
